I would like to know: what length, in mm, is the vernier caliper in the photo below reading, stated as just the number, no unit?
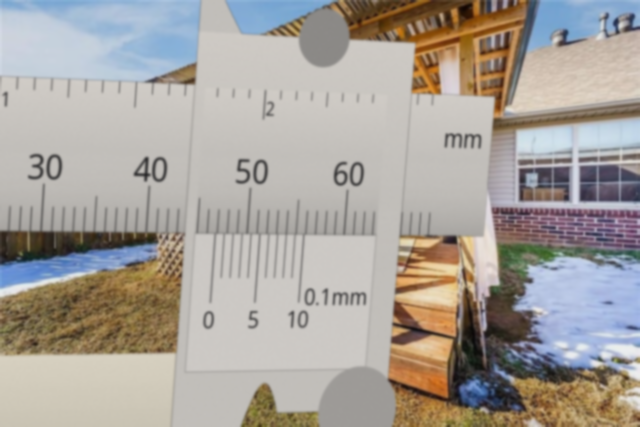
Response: 46.8
